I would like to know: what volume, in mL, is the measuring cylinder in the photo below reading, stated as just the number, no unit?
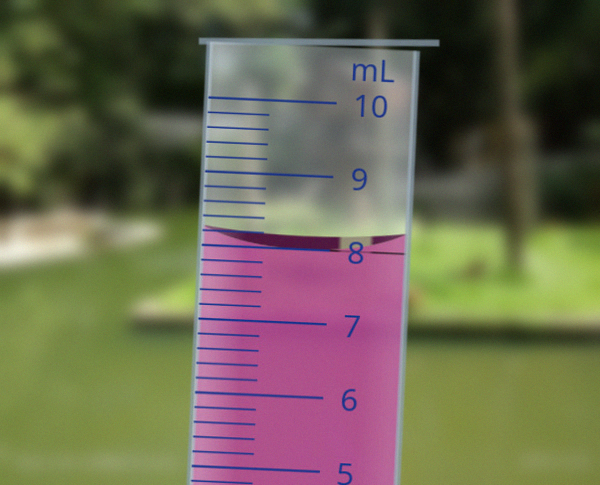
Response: 8
